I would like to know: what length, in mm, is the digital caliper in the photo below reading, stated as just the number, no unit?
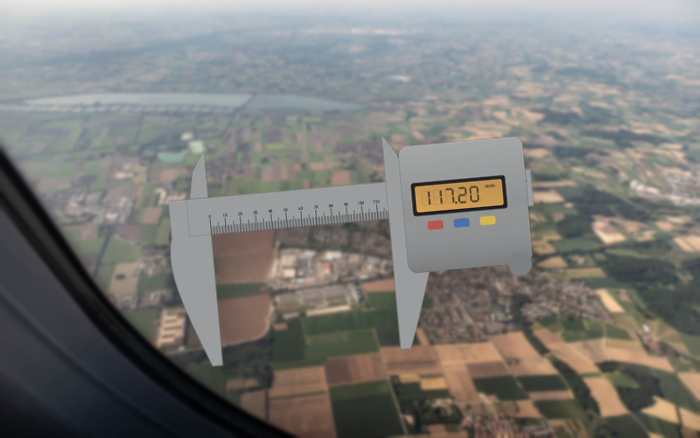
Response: 117.20
